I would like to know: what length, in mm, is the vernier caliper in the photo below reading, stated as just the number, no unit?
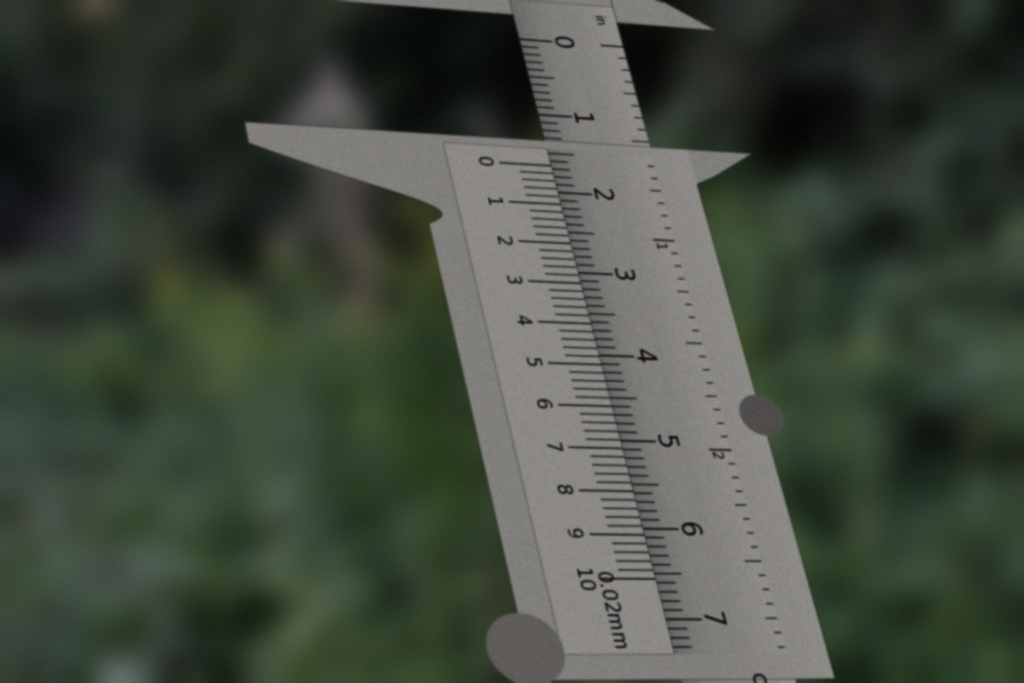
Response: 16.6
